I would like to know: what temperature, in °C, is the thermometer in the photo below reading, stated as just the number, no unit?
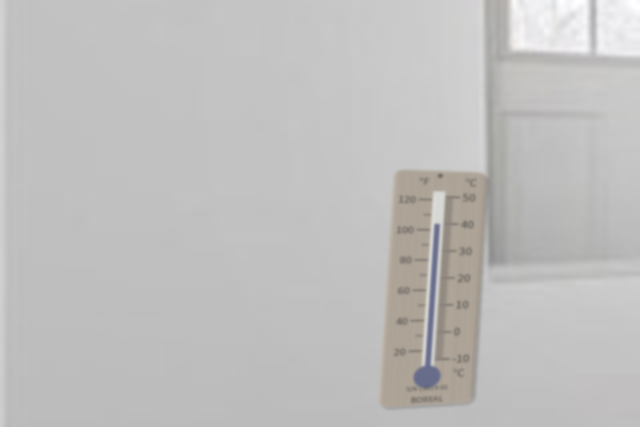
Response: 40
